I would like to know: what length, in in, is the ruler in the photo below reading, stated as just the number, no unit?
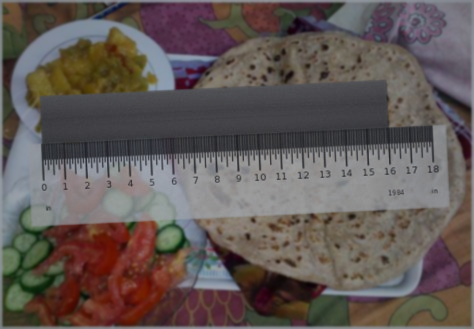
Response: 16
